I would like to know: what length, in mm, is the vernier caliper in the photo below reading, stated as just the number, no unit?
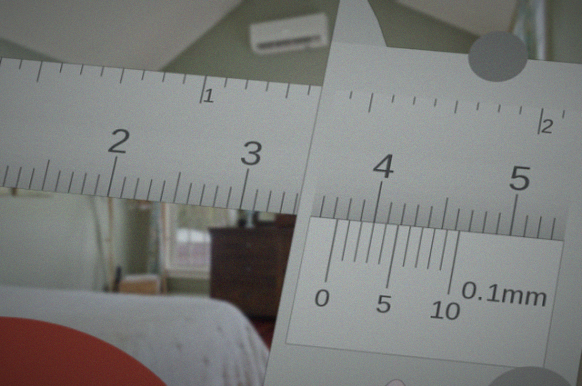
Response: 37.3
